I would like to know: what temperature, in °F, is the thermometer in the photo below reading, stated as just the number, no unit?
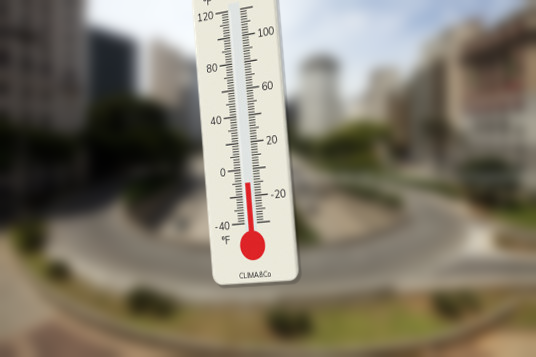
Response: -10
